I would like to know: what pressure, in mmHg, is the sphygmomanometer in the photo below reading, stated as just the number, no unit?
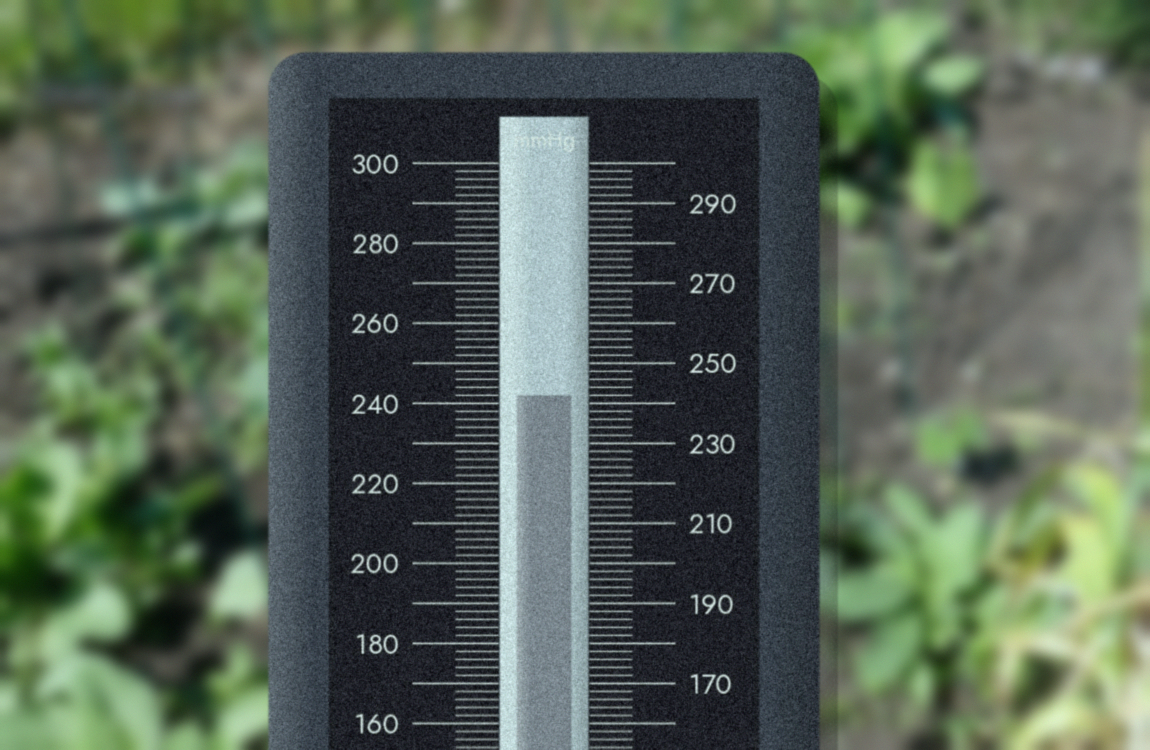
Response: 242
